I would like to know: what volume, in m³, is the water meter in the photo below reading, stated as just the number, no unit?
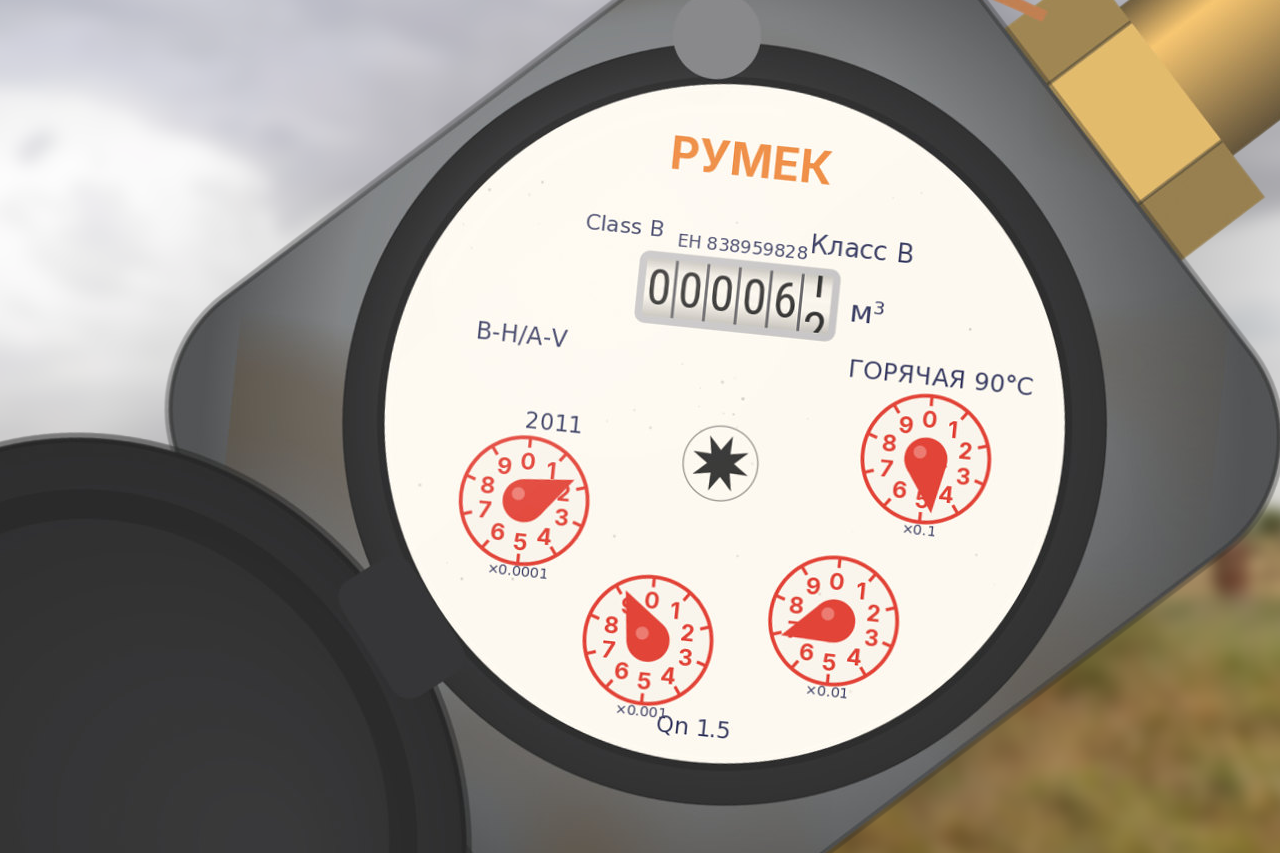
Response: 61.4691
